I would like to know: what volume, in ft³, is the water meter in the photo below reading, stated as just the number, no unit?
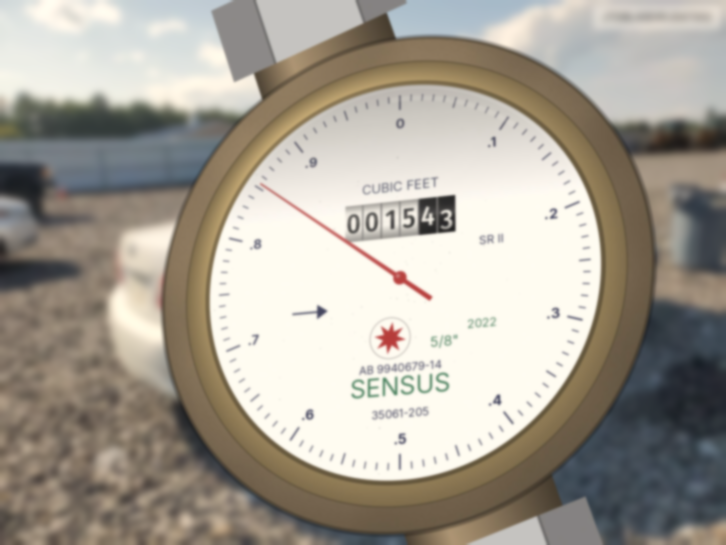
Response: 1542.85
